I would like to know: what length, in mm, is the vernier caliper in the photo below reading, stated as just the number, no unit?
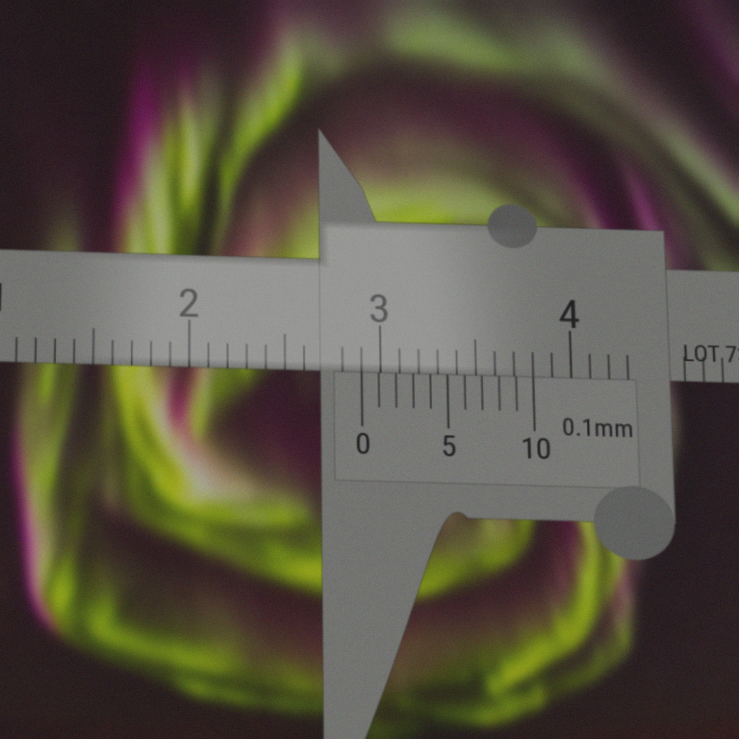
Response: 29.0
